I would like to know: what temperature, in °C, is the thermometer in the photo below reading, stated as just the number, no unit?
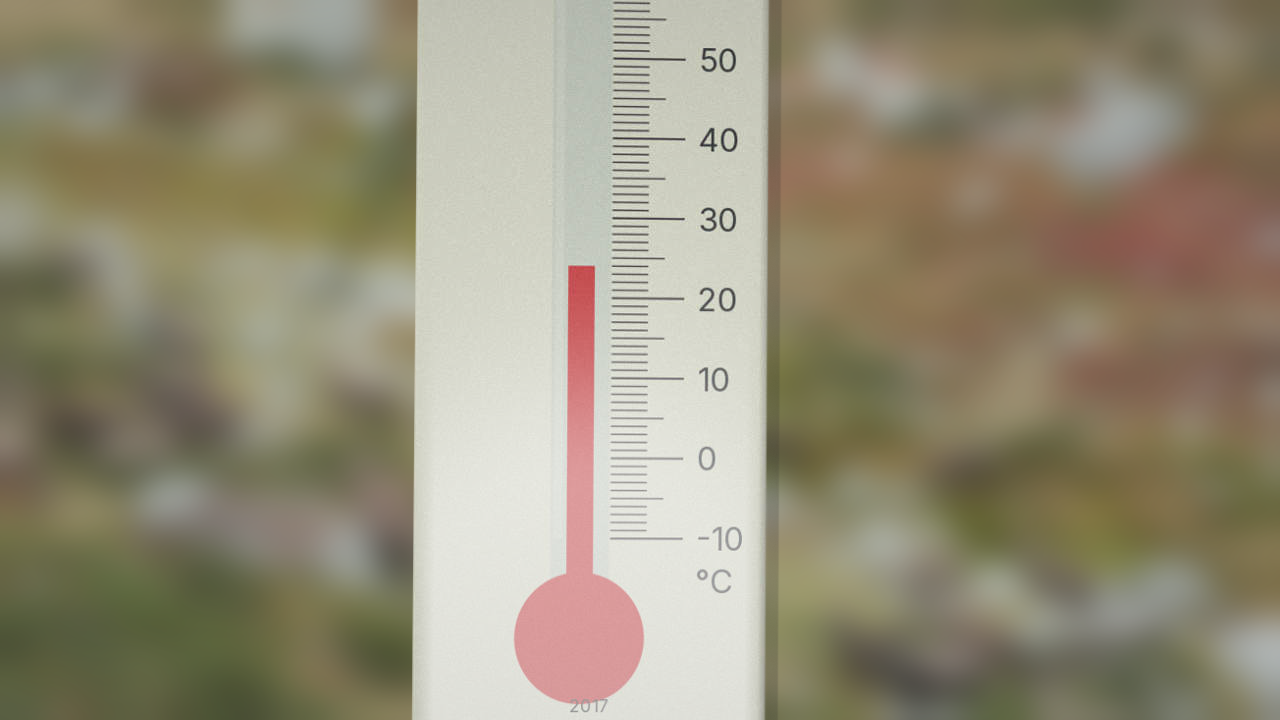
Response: 24
